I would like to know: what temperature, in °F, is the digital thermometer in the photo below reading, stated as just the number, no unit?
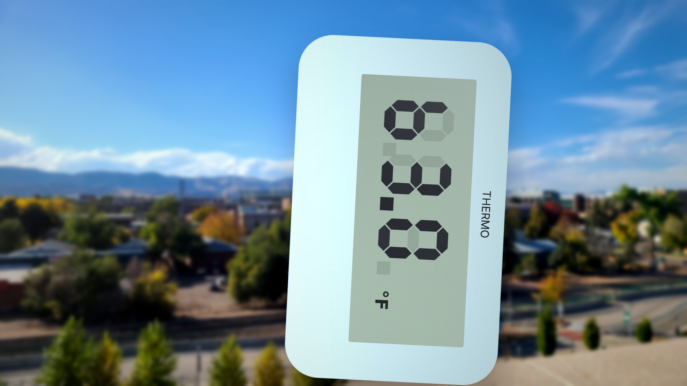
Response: 63.0
